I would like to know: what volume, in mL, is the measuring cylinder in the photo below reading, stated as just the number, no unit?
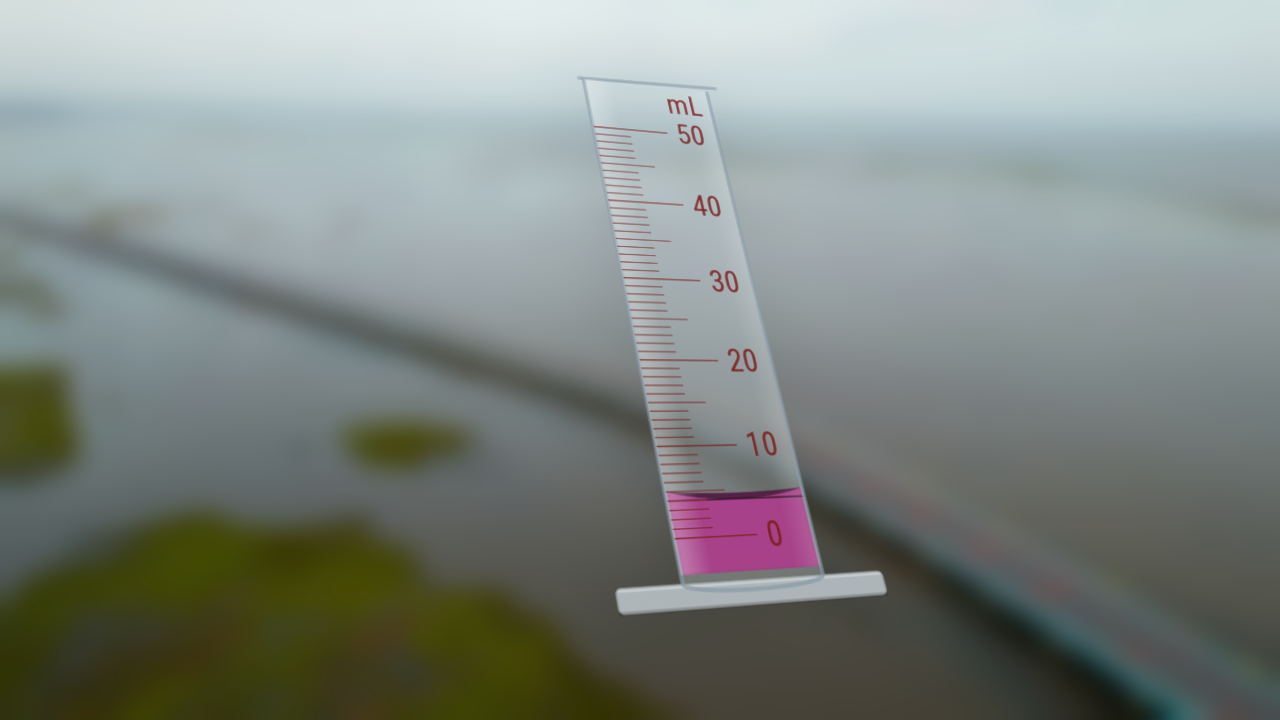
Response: 4
